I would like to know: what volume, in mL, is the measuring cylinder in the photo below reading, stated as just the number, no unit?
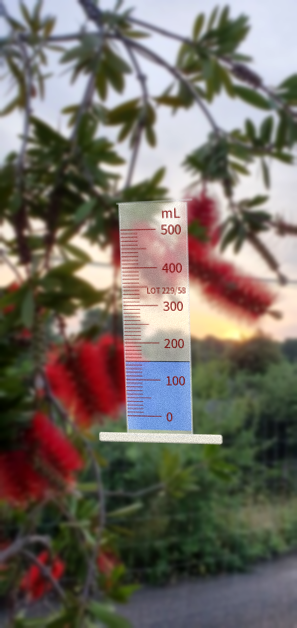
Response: 150
